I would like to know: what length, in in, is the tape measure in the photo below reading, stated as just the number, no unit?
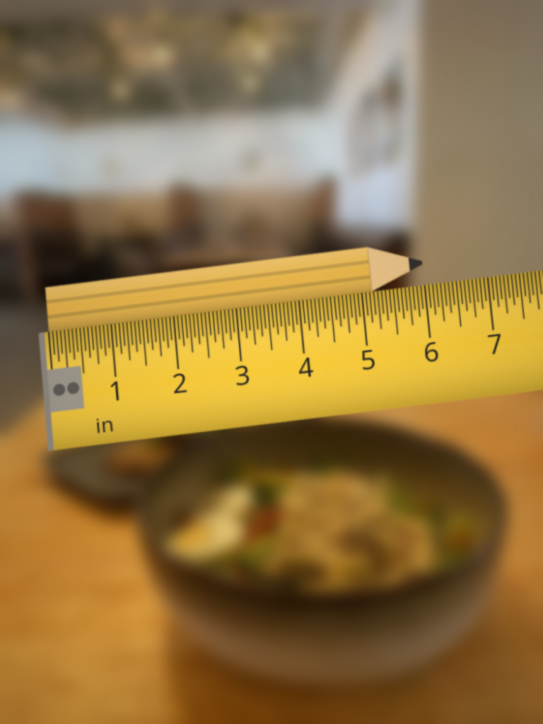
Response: 6
